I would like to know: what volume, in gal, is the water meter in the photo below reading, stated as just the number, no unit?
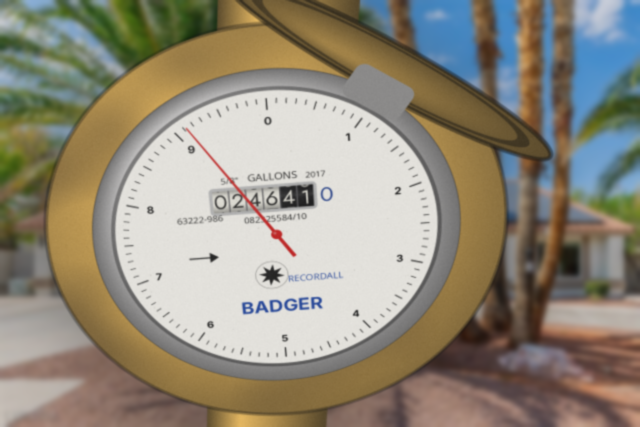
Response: 246409.1
